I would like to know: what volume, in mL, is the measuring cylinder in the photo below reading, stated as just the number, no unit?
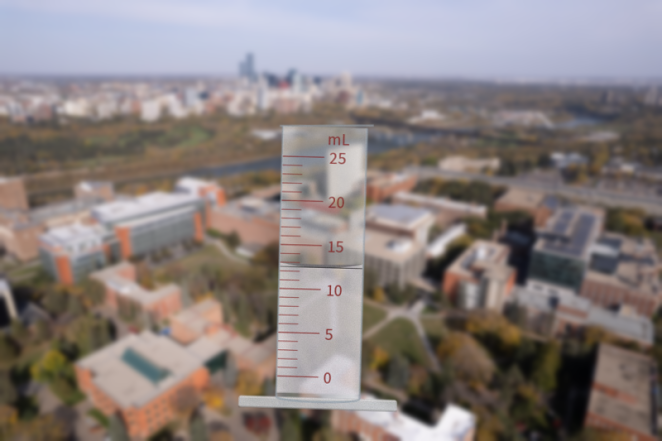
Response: 12.5
